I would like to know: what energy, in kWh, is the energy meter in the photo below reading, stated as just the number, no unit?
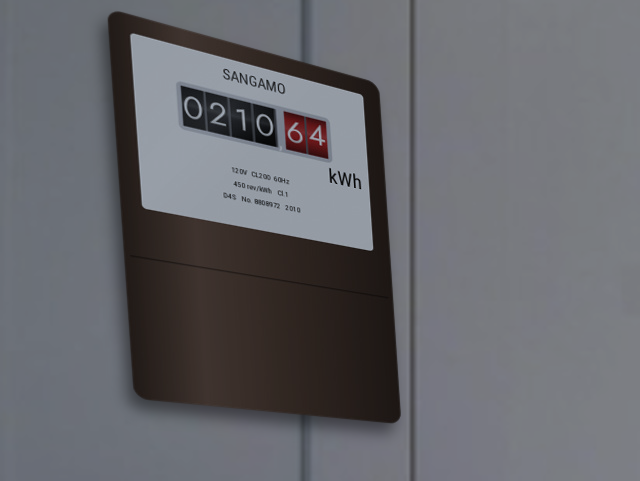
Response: 210.64
